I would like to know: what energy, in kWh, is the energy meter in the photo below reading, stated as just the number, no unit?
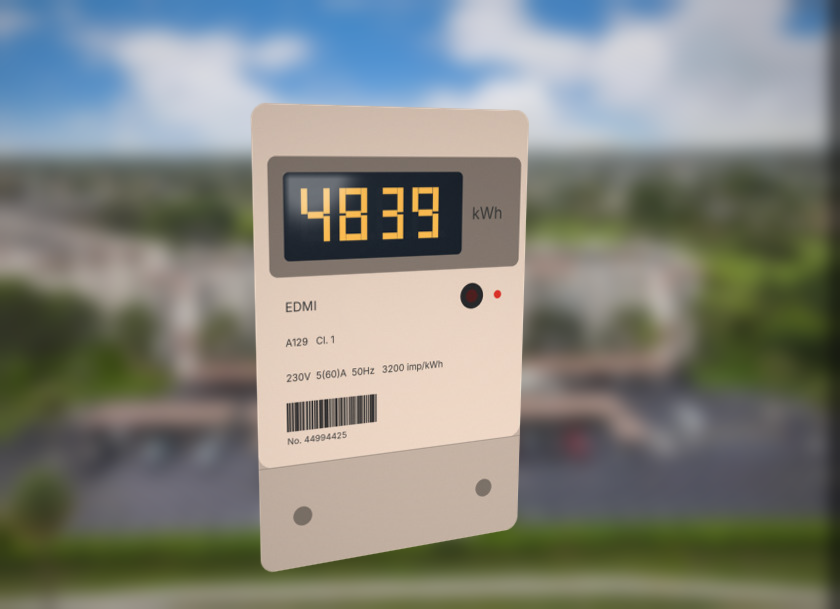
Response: 4839
